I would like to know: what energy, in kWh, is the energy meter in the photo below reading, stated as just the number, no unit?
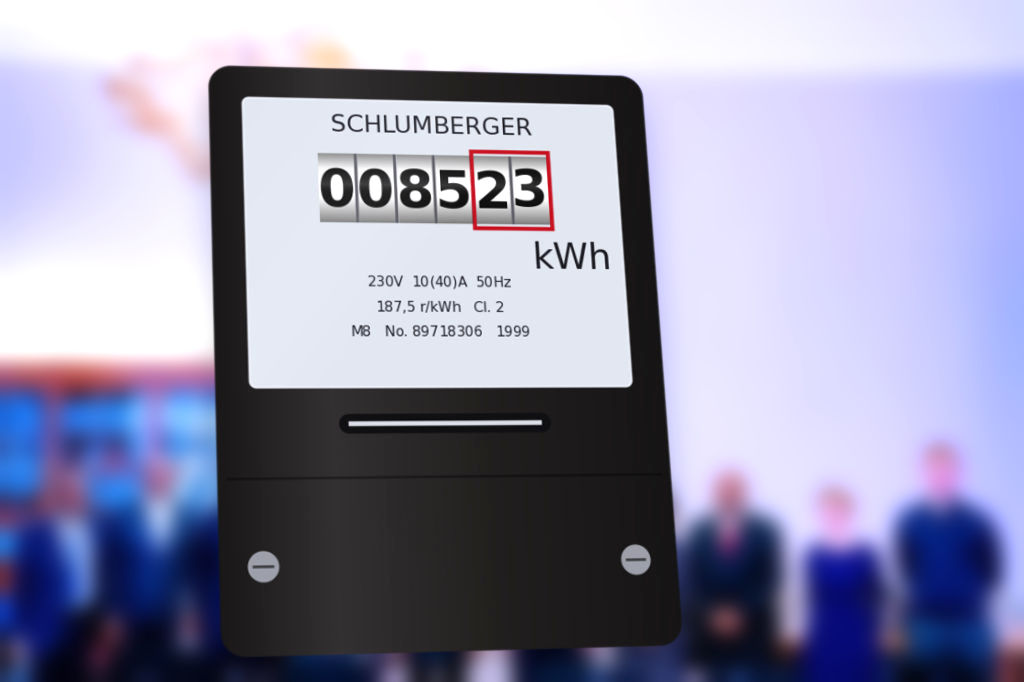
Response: 85.23
